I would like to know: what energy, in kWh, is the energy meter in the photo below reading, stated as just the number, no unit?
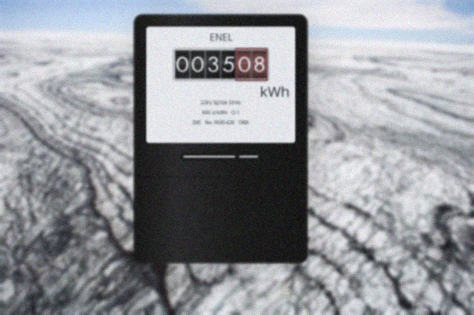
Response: 35.08
